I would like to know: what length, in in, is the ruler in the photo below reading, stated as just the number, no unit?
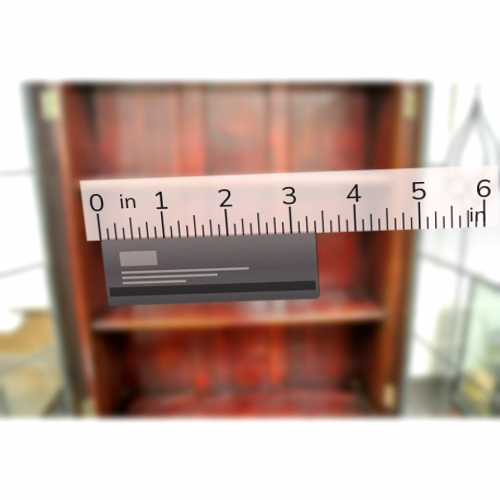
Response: 3.375
